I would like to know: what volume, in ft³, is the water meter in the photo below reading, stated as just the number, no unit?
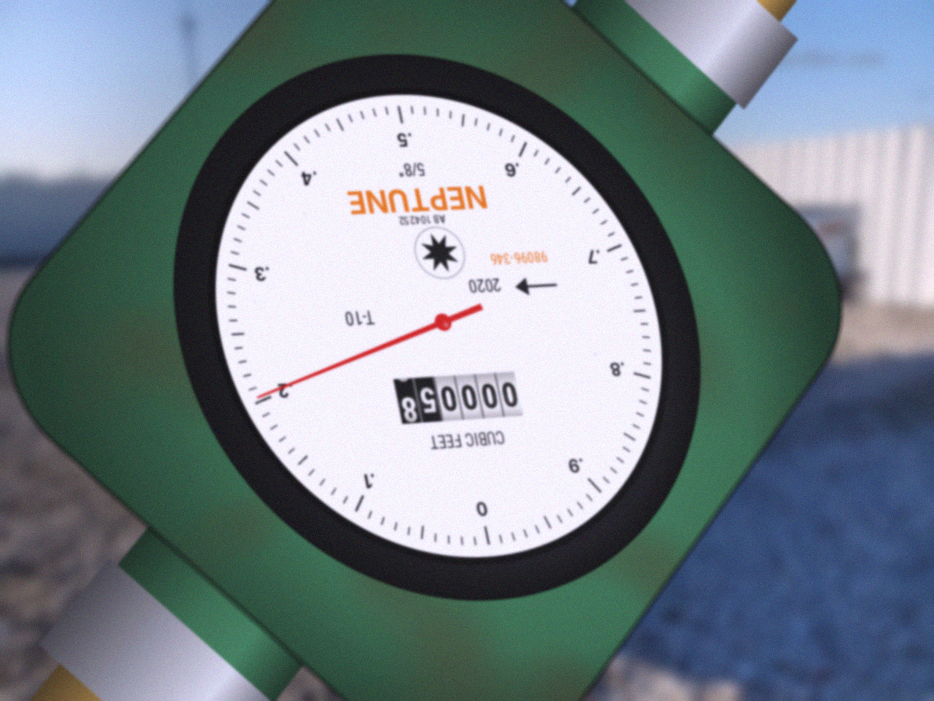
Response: 58.20
